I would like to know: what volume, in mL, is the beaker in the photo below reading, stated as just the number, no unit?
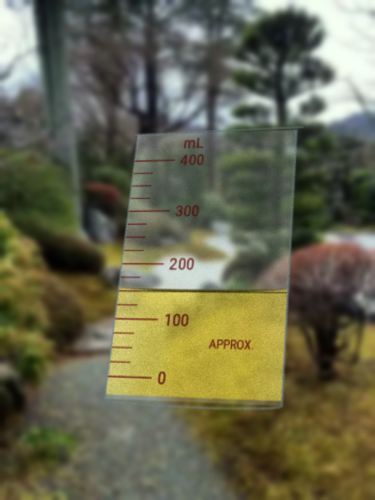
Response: 150
